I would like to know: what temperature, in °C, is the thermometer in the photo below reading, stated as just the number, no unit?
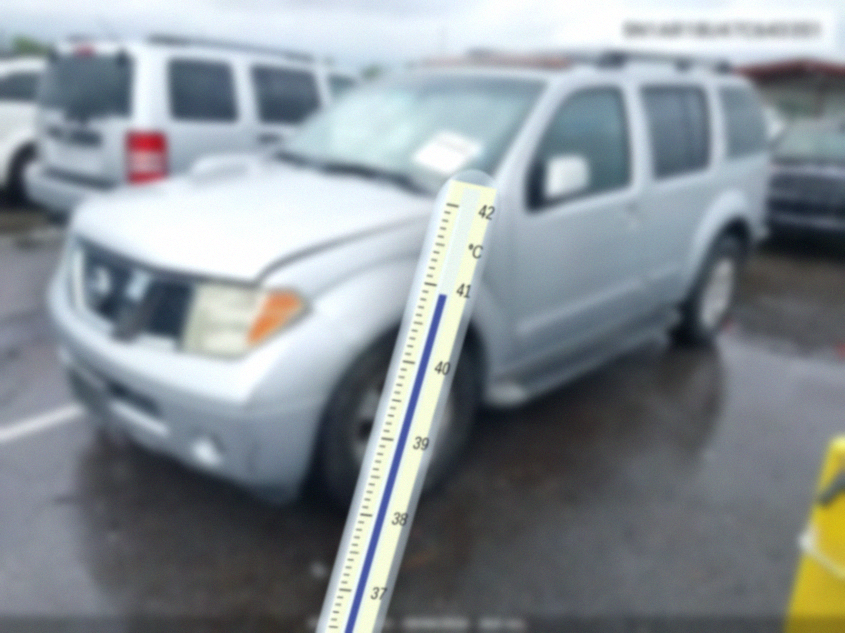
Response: 40.9
